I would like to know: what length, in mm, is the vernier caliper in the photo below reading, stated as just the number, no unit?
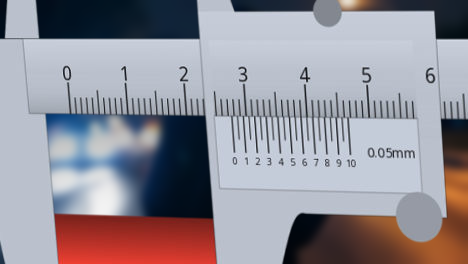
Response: 27.6
